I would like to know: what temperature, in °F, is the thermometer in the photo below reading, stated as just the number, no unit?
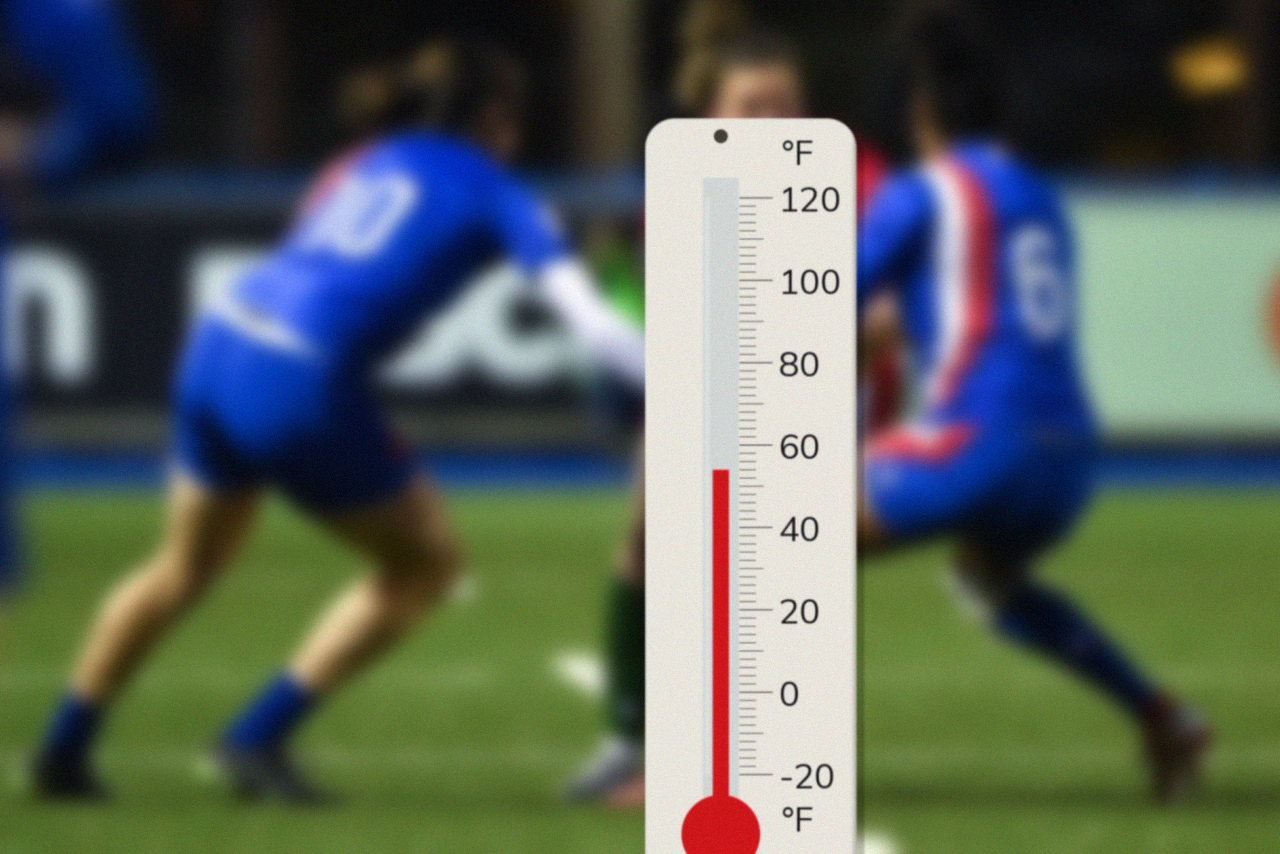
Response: 54
